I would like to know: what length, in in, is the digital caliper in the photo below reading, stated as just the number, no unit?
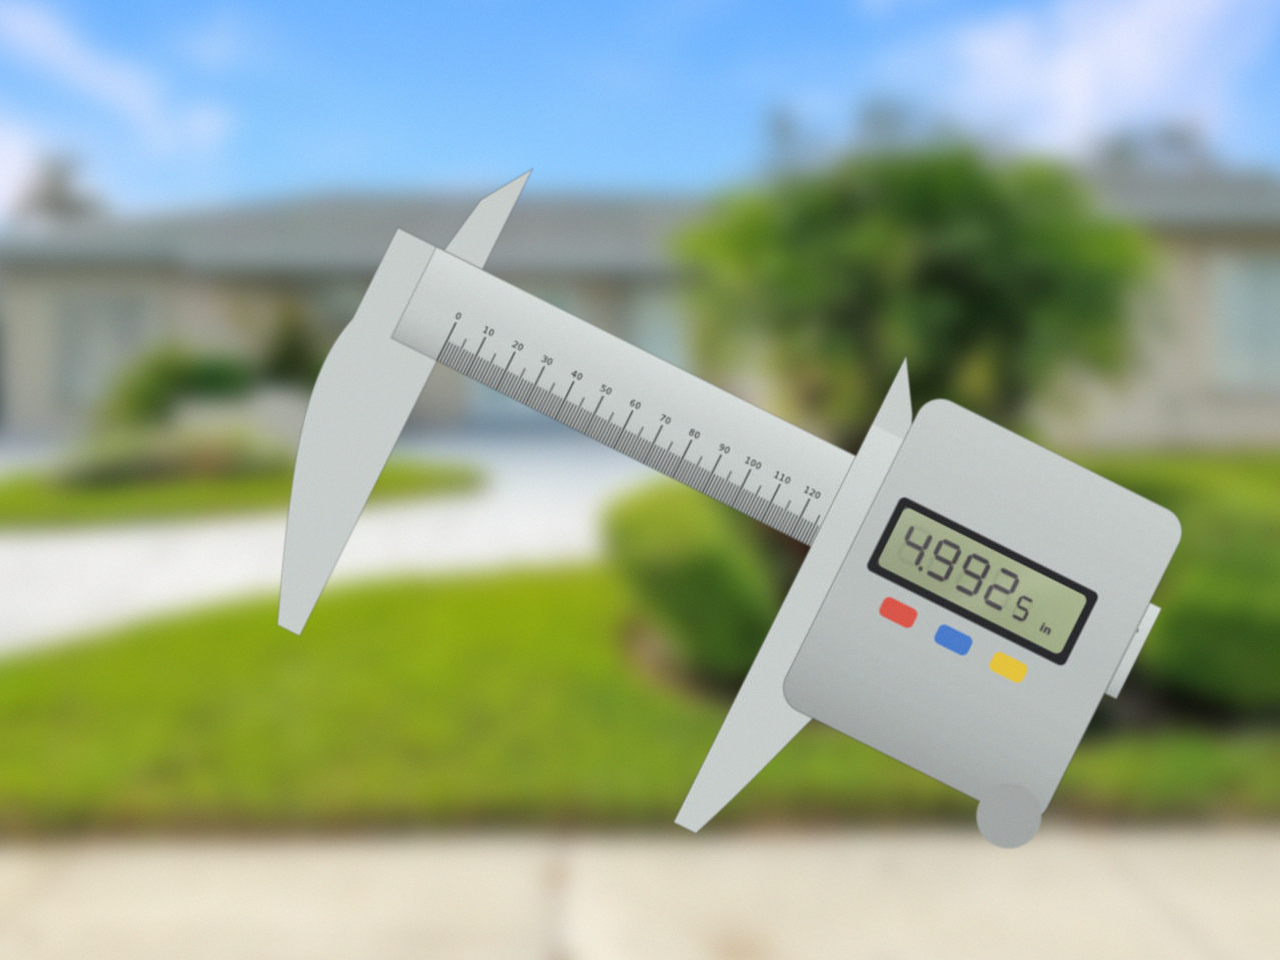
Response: 4.9925
